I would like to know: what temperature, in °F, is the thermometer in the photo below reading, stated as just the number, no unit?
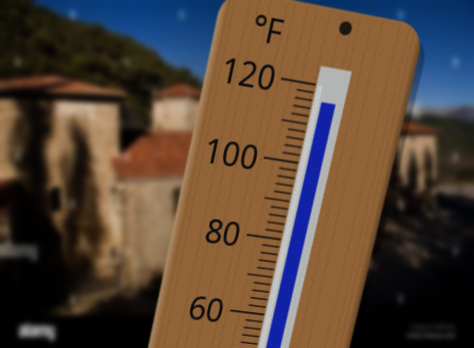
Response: 116
